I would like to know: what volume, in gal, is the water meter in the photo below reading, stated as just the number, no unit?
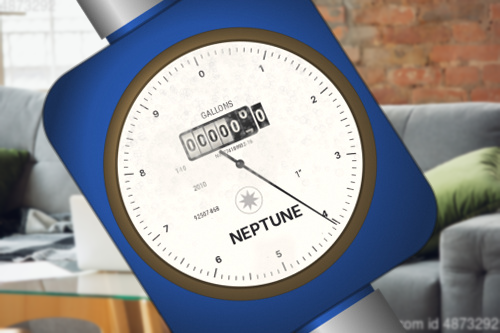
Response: 64.0
